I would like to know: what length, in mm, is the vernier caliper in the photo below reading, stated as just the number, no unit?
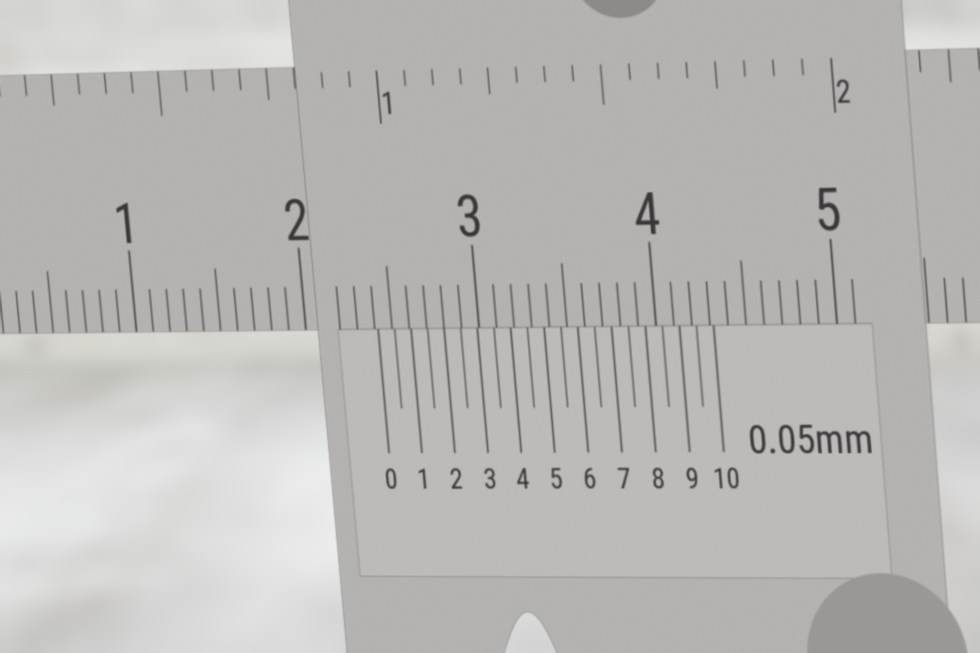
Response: 24.2
